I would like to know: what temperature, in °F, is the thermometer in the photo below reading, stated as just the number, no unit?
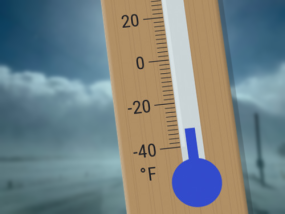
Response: -32
